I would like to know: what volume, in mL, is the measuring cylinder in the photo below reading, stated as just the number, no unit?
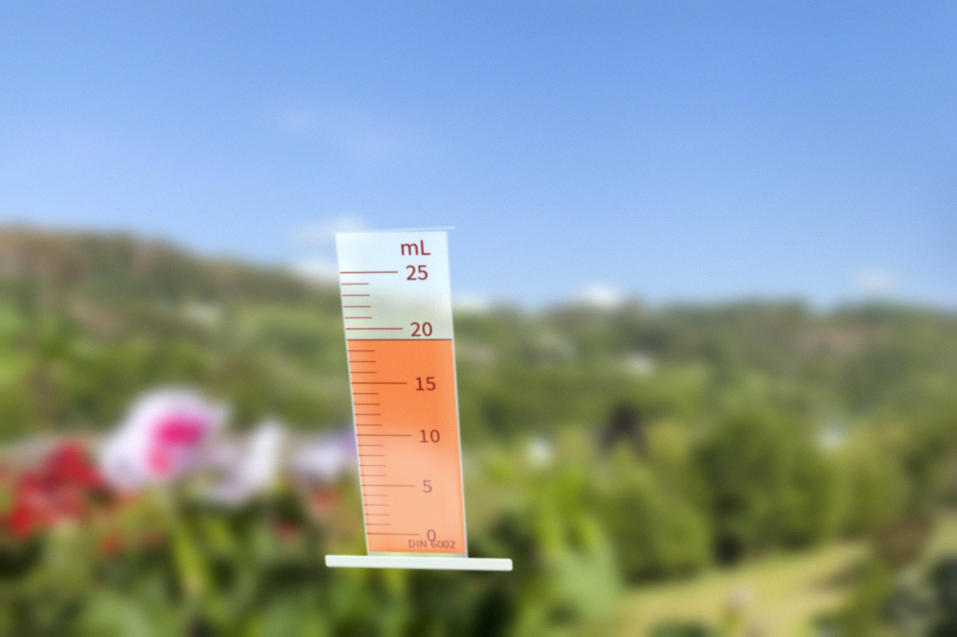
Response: 19
